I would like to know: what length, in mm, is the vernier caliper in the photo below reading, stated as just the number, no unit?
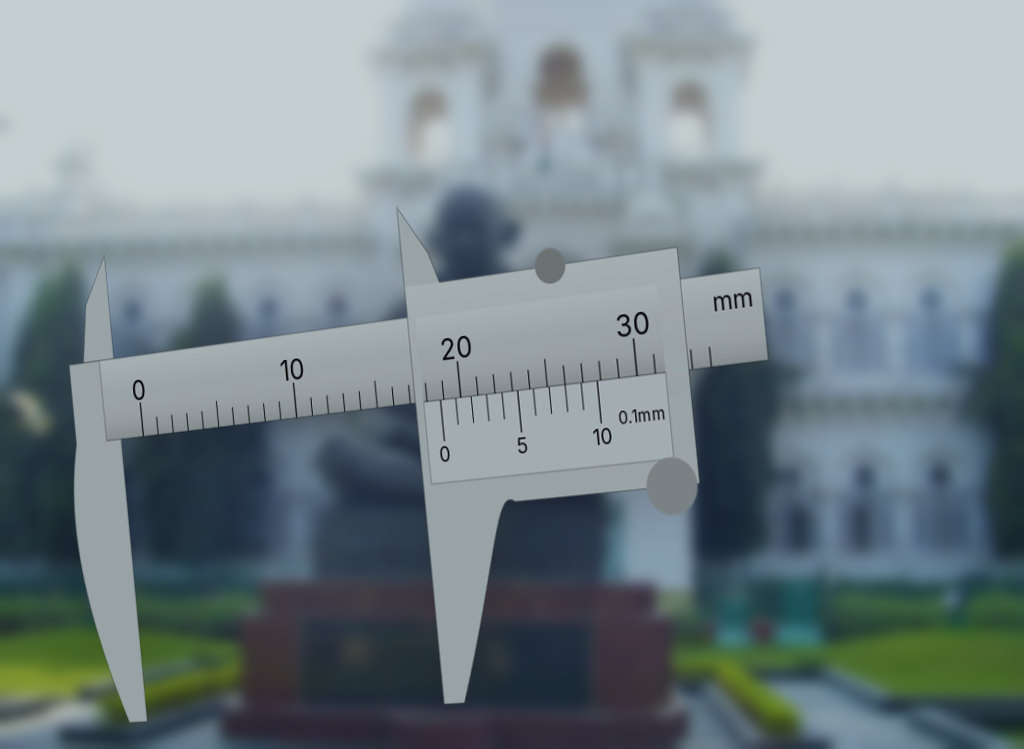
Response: 18.8
